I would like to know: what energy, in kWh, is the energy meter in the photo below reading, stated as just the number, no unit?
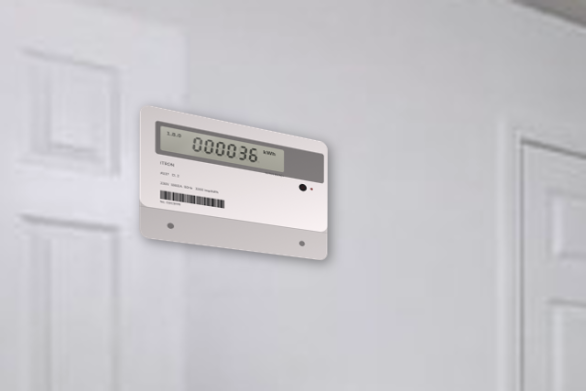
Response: 36
